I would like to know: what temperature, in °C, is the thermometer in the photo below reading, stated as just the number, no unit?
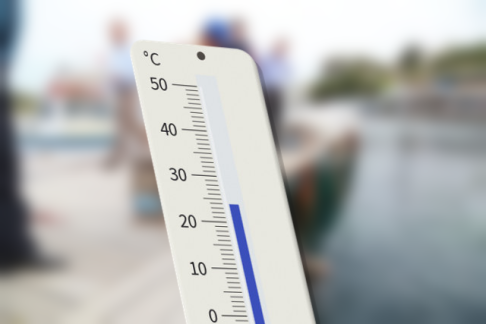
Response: 24
